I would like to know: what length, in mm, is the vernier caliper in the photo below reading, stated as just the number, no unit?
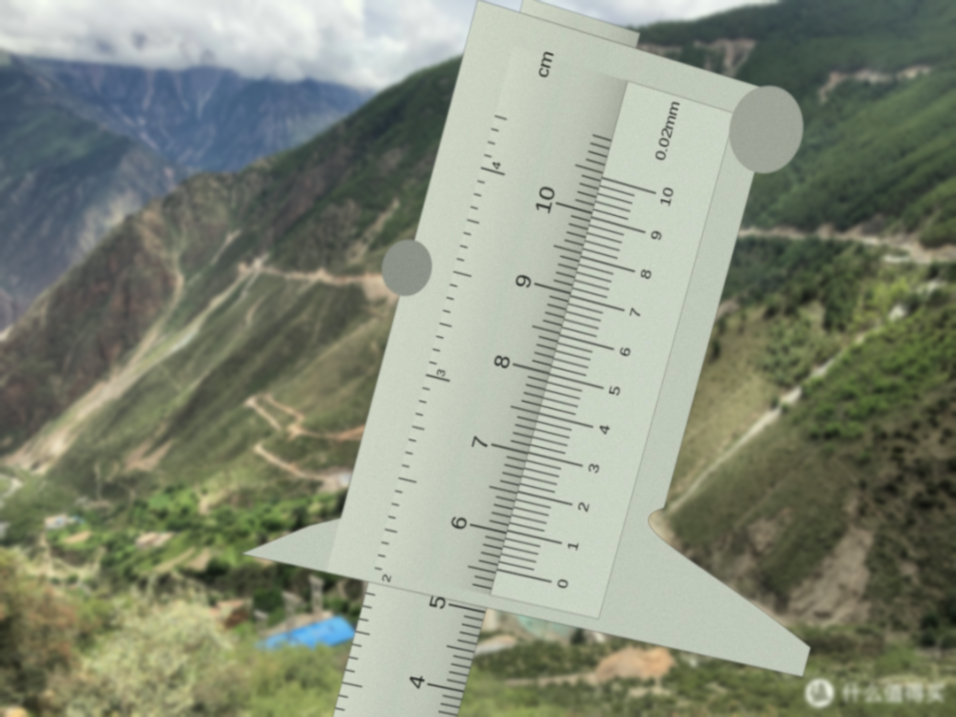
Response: 55.4
